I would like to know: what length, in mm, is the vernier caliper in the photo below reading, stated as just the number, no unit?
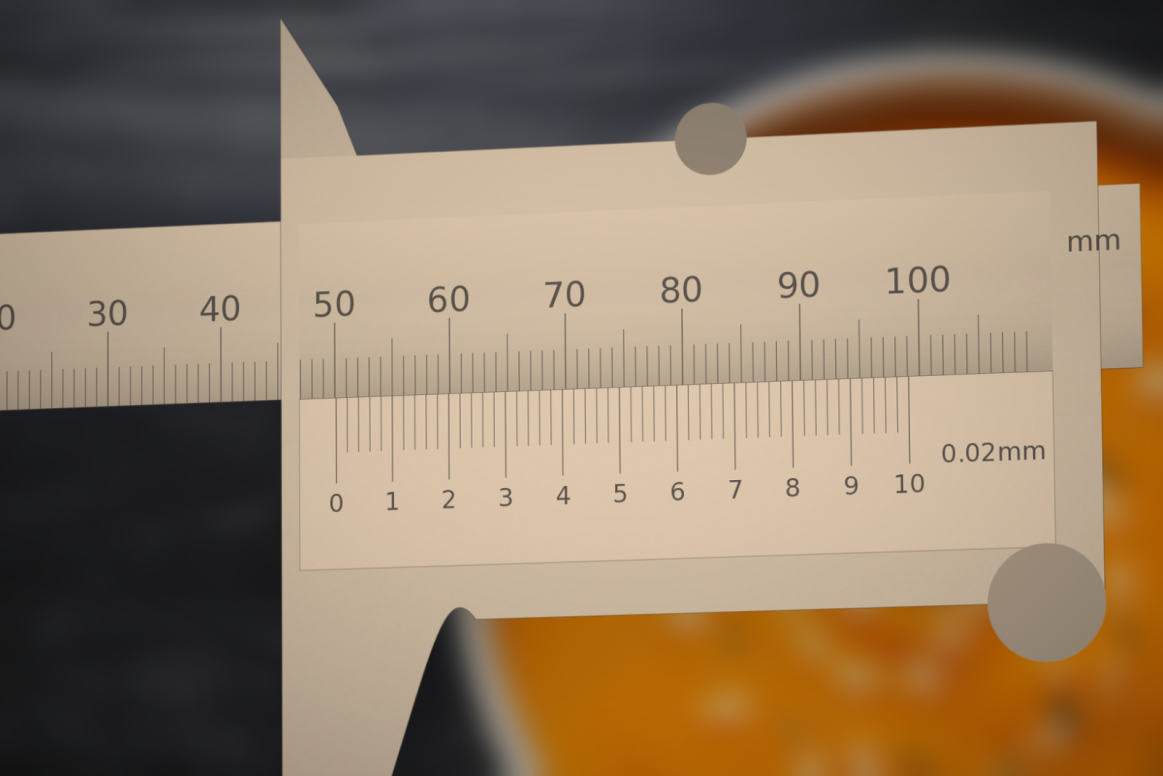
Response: 50.1
